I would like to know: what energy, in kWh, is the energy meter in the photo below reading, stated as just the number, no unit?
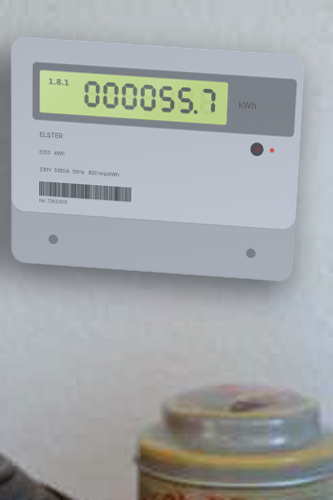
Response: 55.7
